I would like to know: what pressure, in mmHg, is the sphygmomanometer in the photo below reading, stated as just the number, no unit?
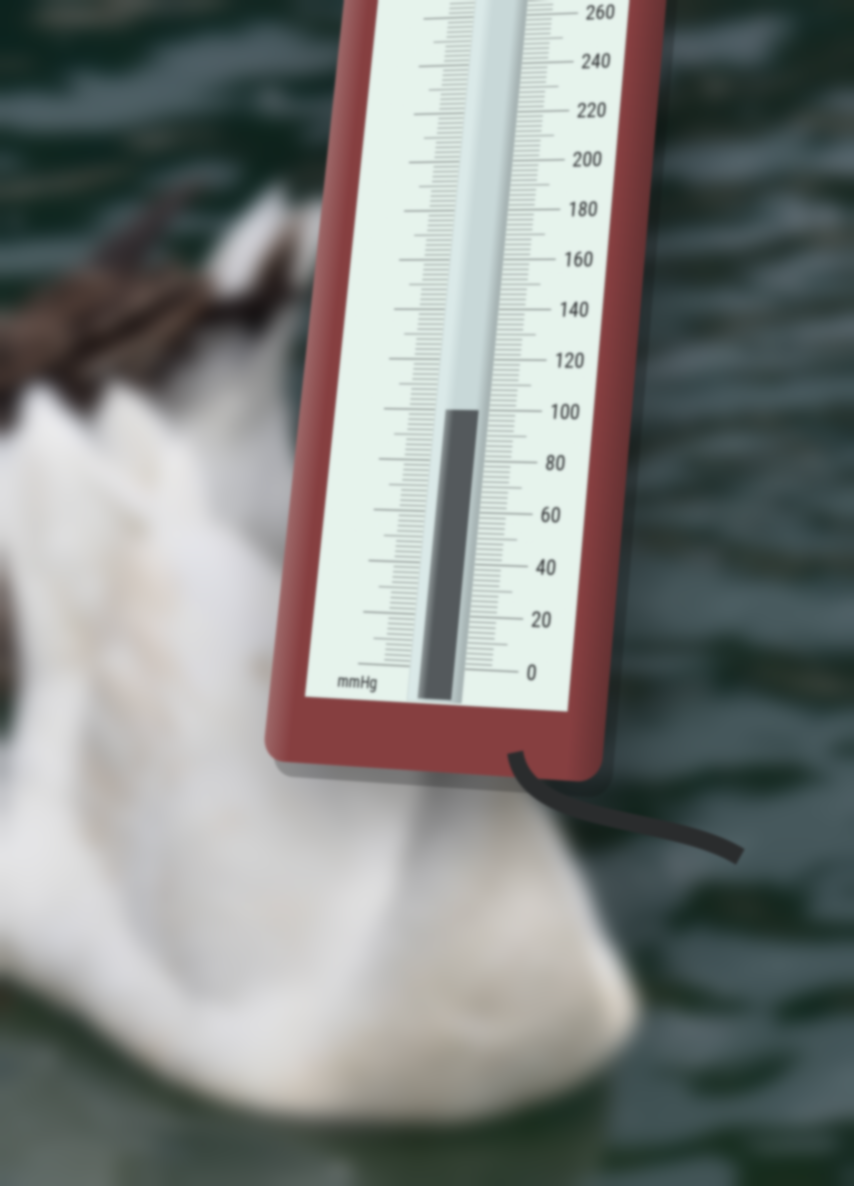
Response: 100
